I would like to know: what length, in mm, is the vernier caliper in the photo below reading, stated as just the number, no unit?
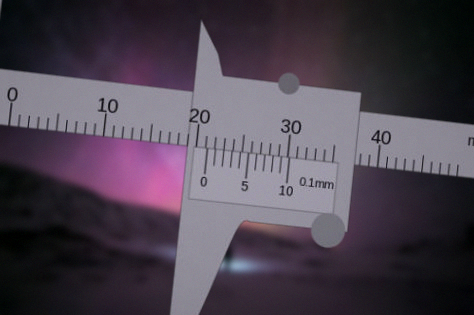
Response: 21.2
